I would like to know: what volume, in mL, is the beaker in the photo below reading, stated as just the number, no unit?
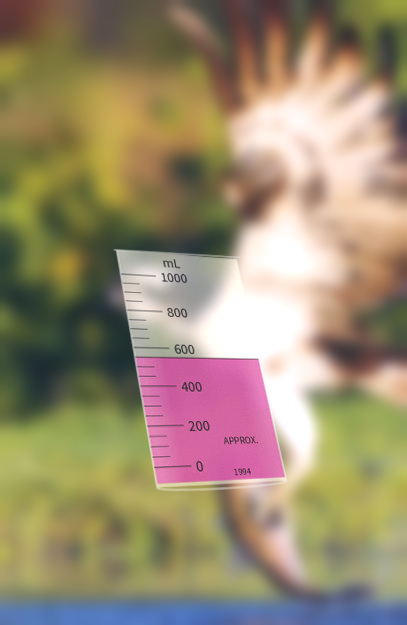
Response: 550
